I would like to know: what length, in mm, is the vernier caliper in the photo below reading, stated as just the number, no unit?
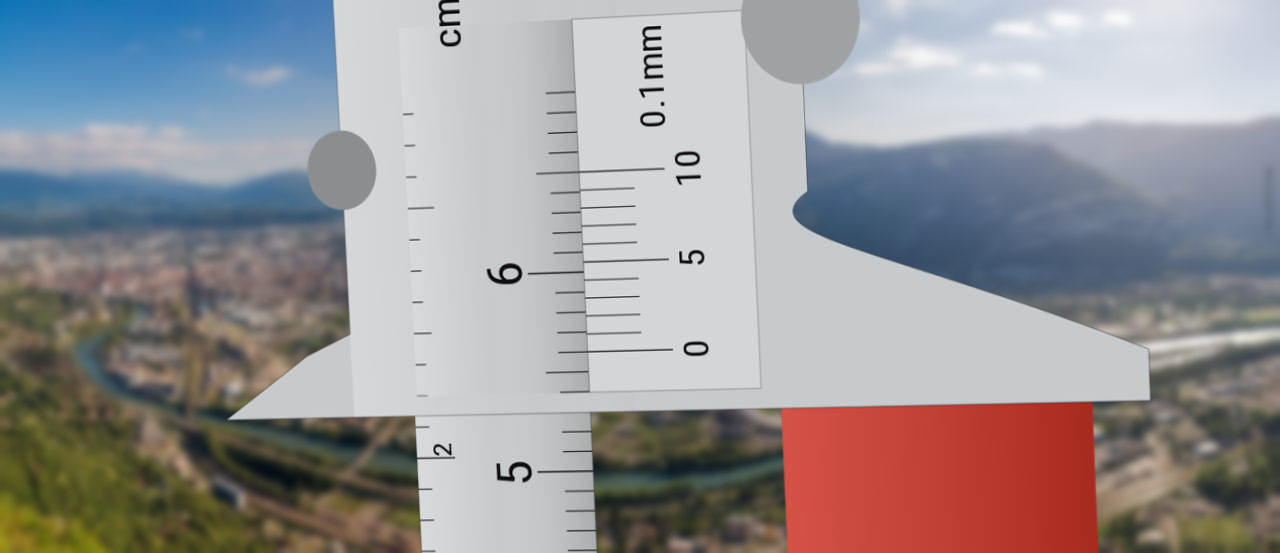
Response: 56.0
